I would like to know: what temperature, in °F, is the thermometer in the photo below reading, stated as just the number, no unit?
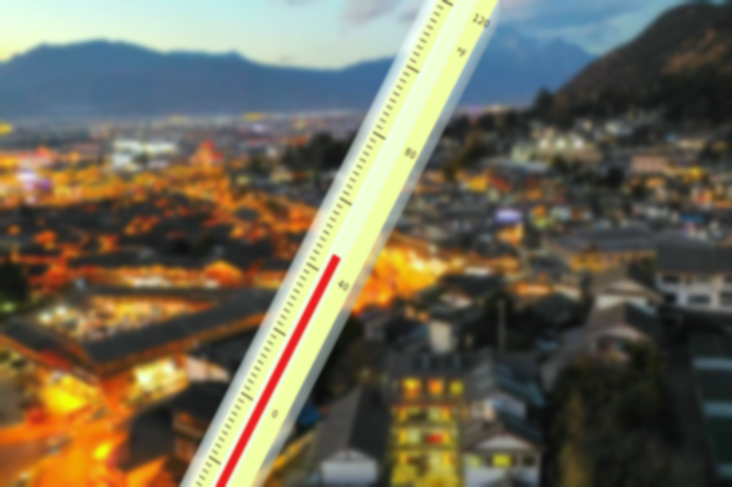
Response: 46
